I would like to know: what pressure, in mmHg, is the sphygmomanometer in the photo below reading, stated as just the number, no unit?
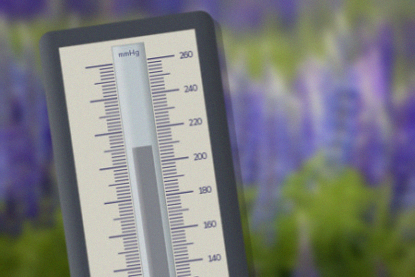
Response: 210
